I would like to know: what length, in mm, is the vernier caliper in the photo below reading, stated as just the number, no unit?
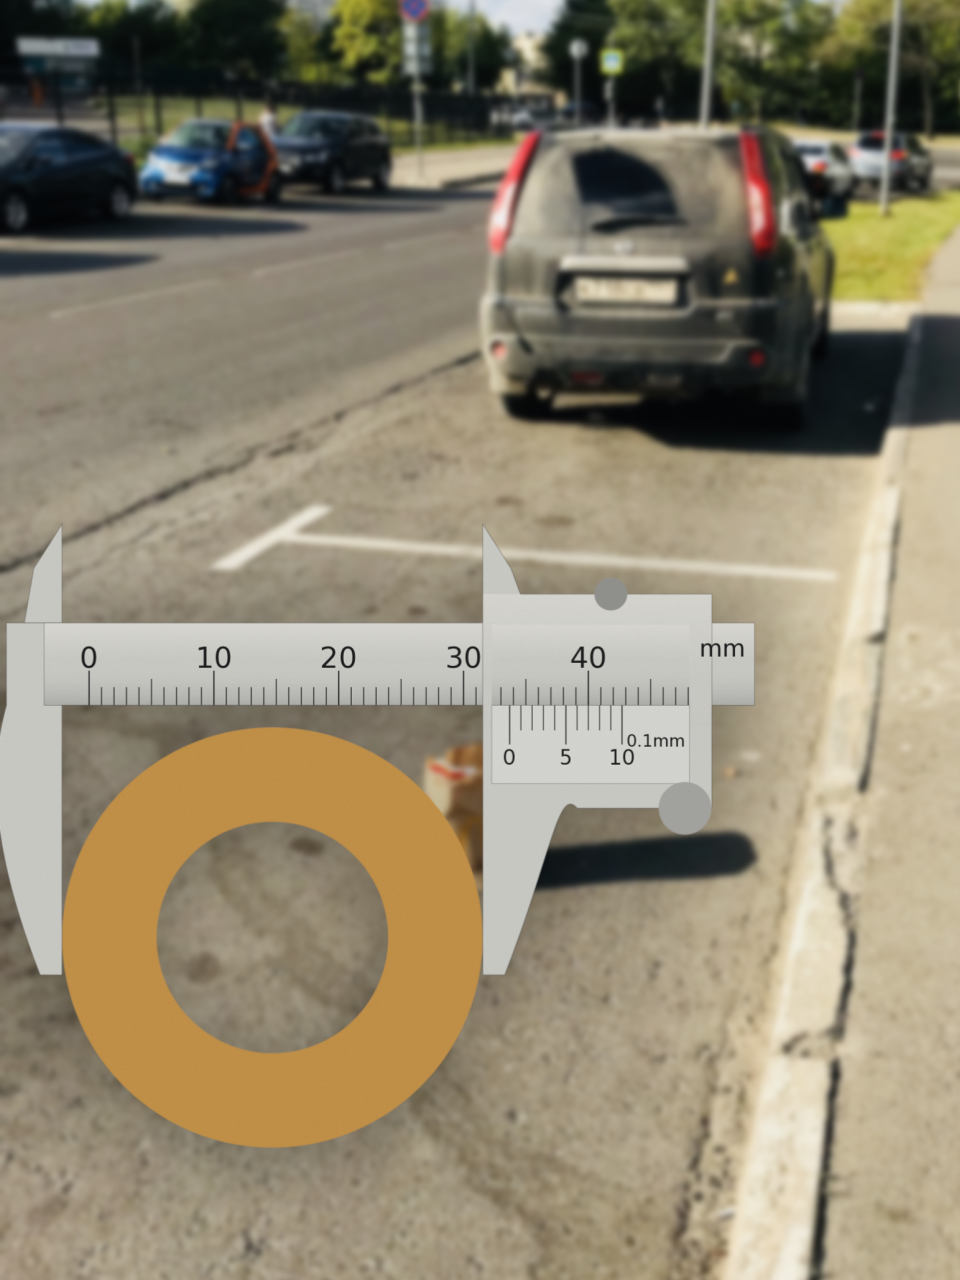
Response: 33.7
